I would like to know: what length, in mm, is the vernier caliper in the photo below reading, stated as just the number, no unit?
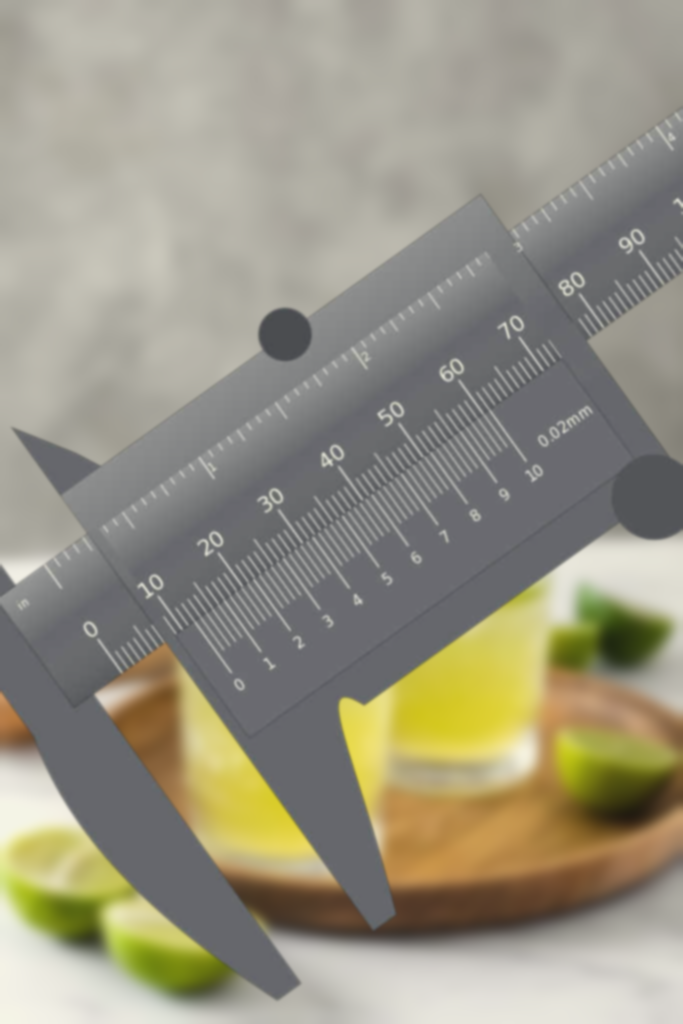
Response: 12.0
